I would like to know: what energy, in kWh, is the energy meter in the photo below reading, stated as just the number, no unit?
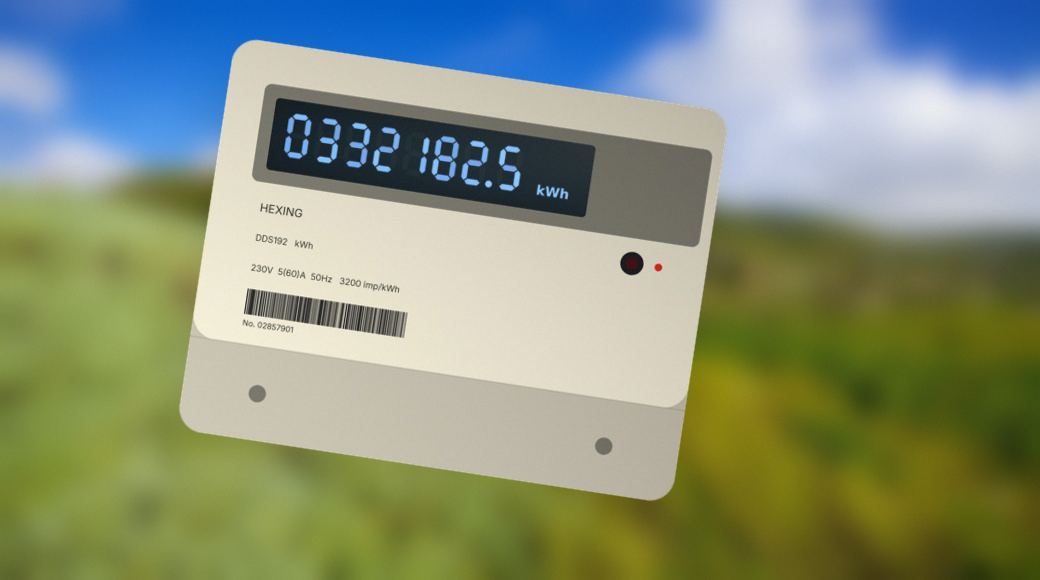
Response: 332182.5
